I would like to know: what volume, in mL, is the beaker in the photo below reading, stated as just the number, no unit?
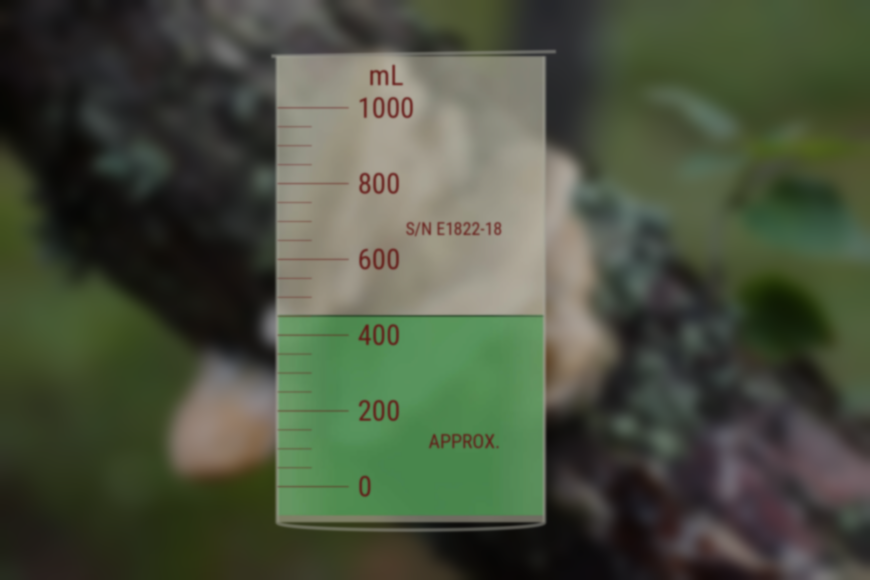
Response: 450
